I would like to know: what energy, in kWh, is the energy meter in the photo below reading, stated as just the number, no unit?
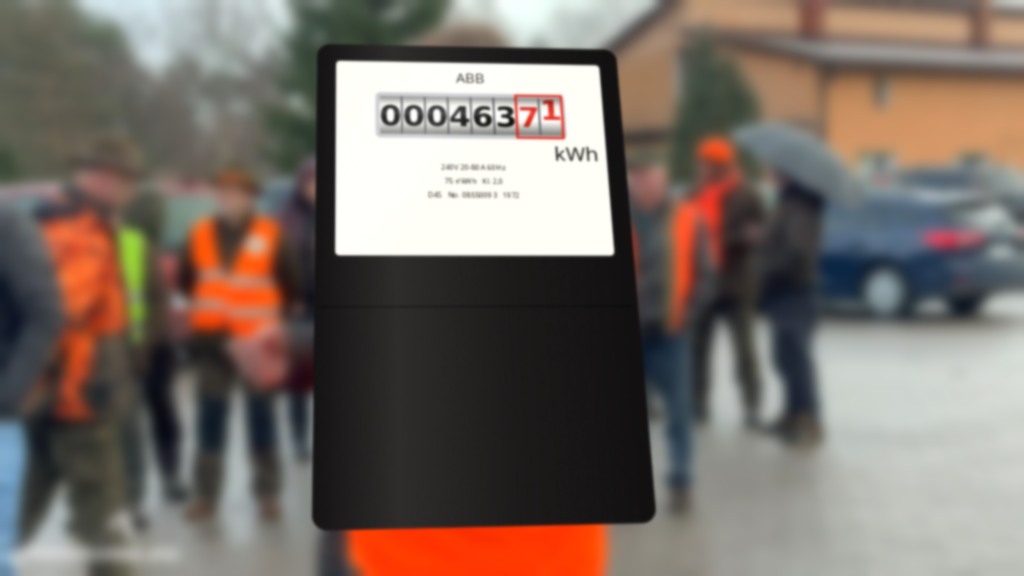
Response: 463.71
